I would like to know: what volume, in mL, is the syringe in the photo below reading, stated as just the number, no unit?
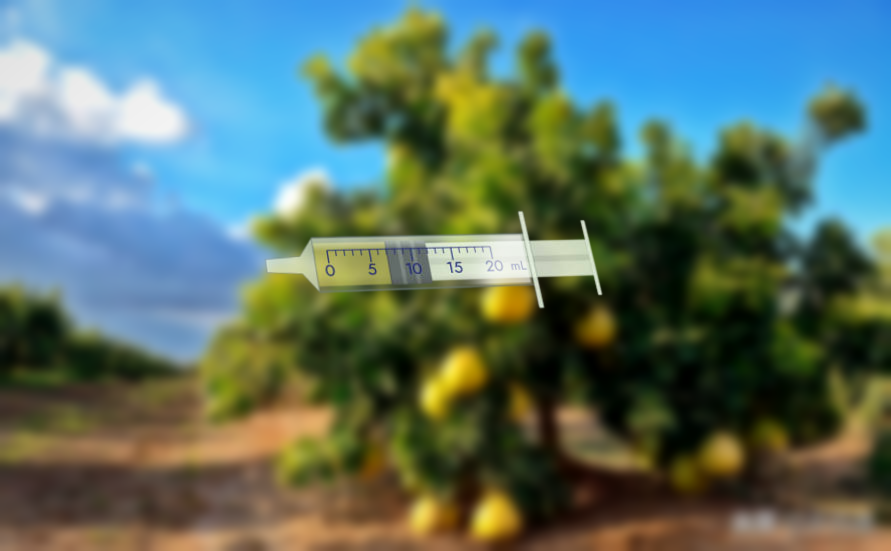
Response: 7
